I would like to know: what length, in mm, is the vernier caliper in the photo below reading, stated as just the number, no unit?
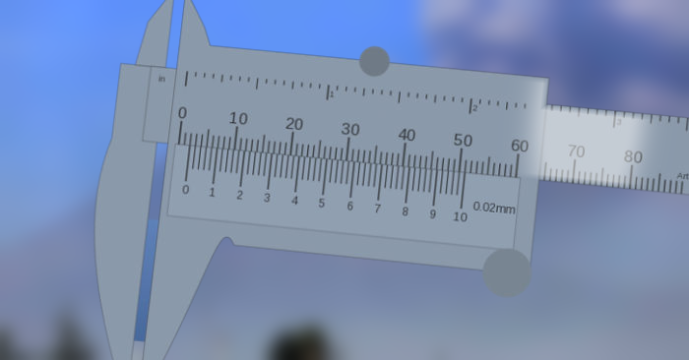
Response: 2.0
